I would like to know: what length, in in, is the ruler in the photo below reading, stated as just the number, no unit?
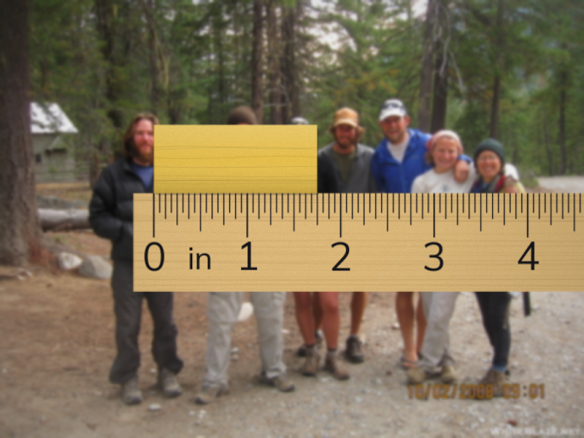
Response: 1.75
